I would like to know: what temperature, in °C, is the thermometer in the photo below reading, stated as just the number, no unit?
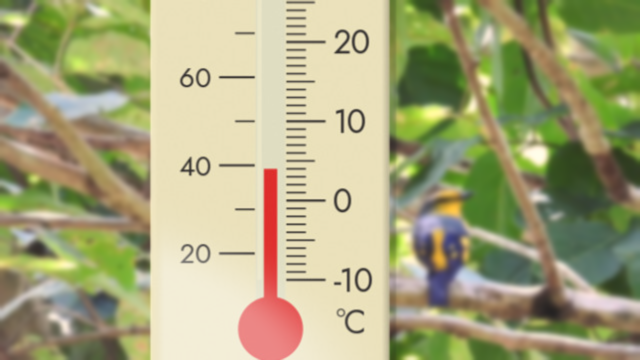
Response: 4
